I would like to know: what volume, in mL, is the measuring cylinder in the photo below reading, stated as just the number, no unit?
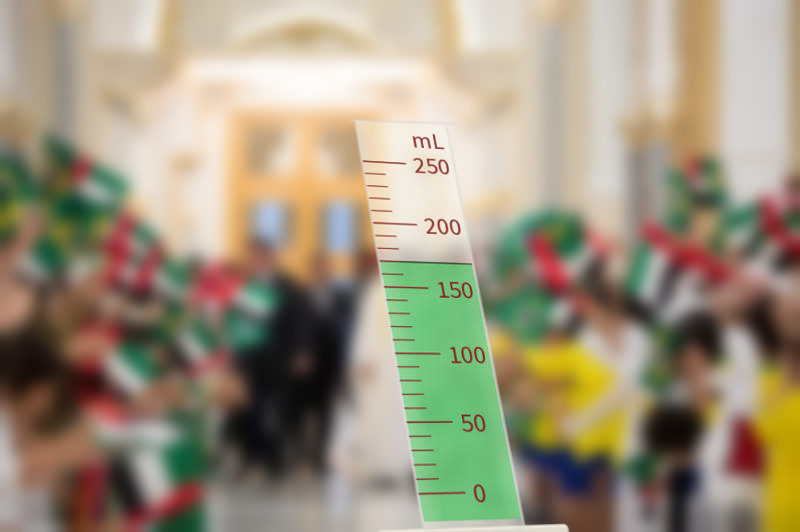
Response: 170
